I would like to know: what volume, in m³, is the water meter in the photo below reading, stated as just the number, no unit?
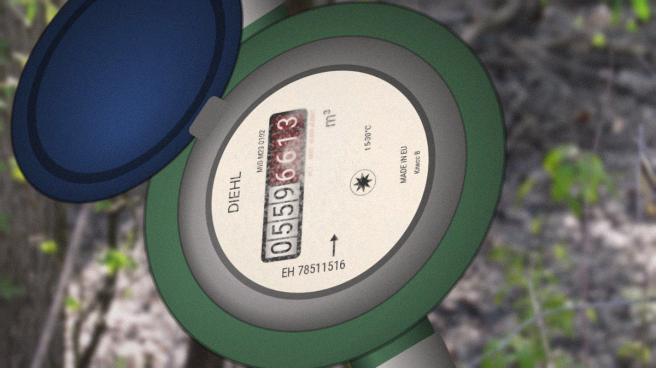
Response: 559.6613
